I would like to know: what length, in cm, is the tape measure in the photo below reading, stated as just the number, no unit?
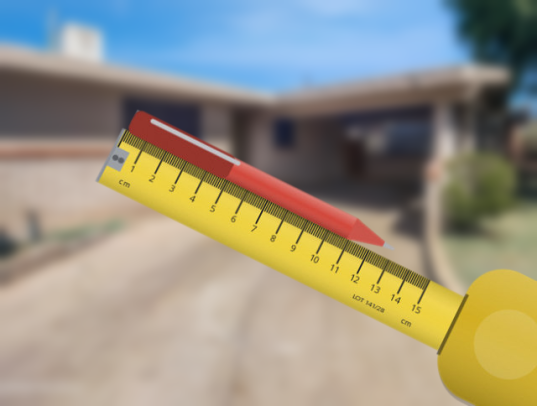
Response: 13
